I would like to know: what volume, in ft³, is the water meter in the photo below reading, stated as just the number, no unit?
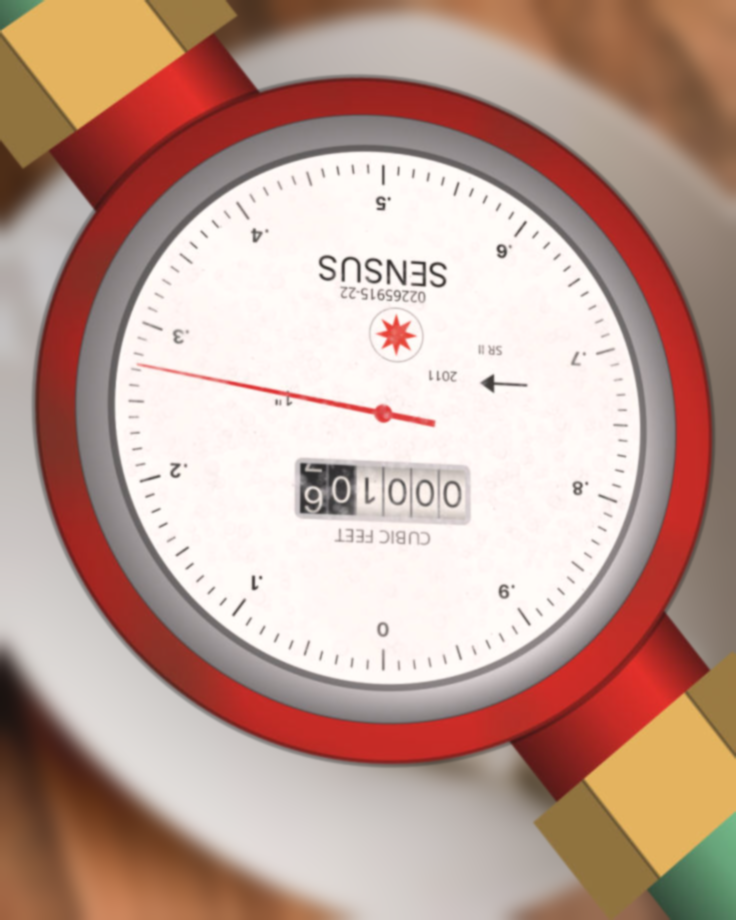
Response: 106.27
